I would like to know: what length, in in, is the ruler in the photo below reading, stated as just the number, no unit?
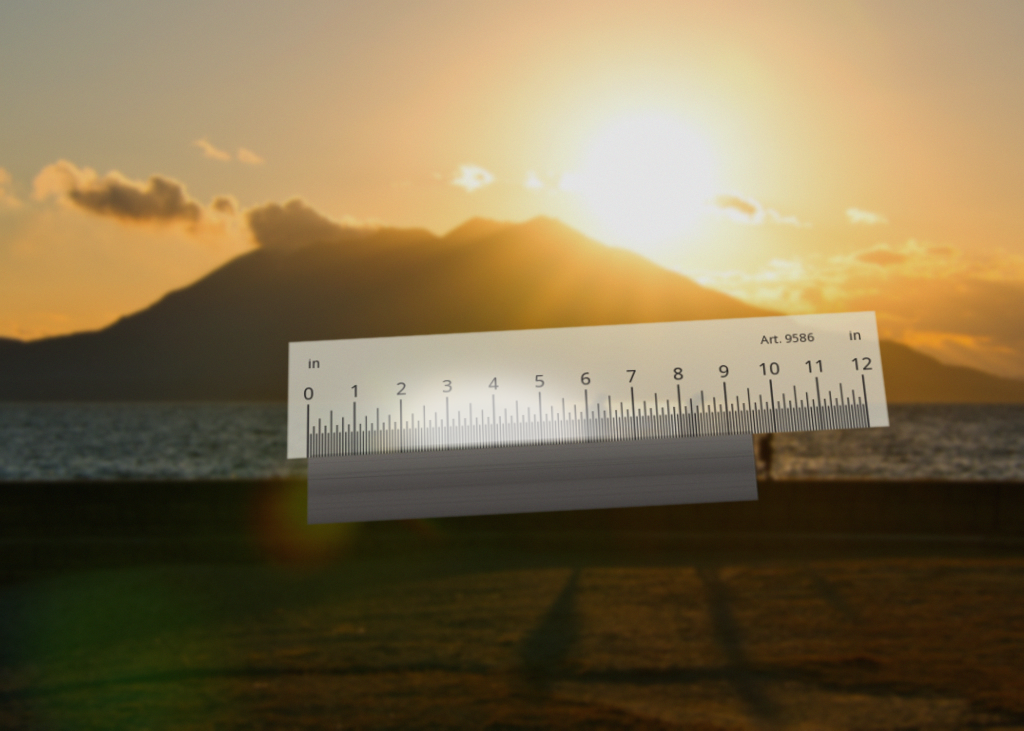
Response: 9.5
